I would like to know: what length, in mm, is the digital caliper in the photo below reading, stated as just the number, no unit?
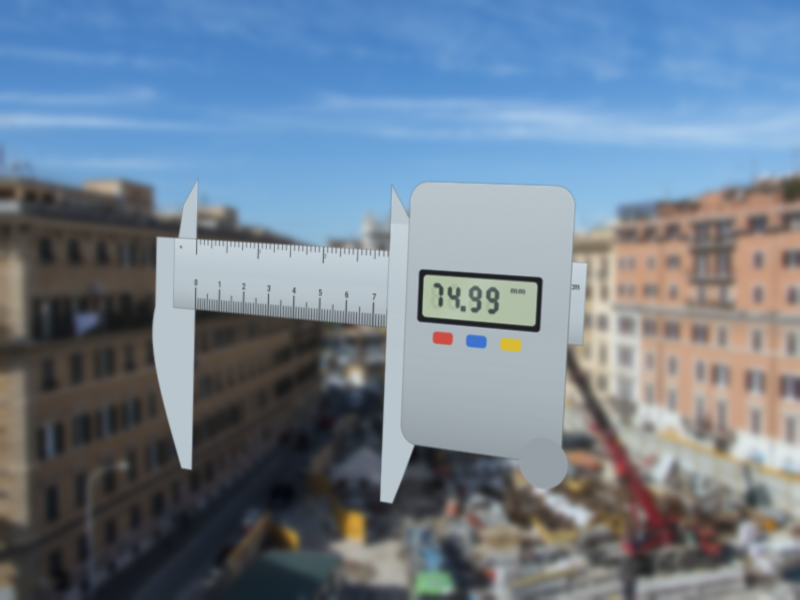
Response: 74.99
